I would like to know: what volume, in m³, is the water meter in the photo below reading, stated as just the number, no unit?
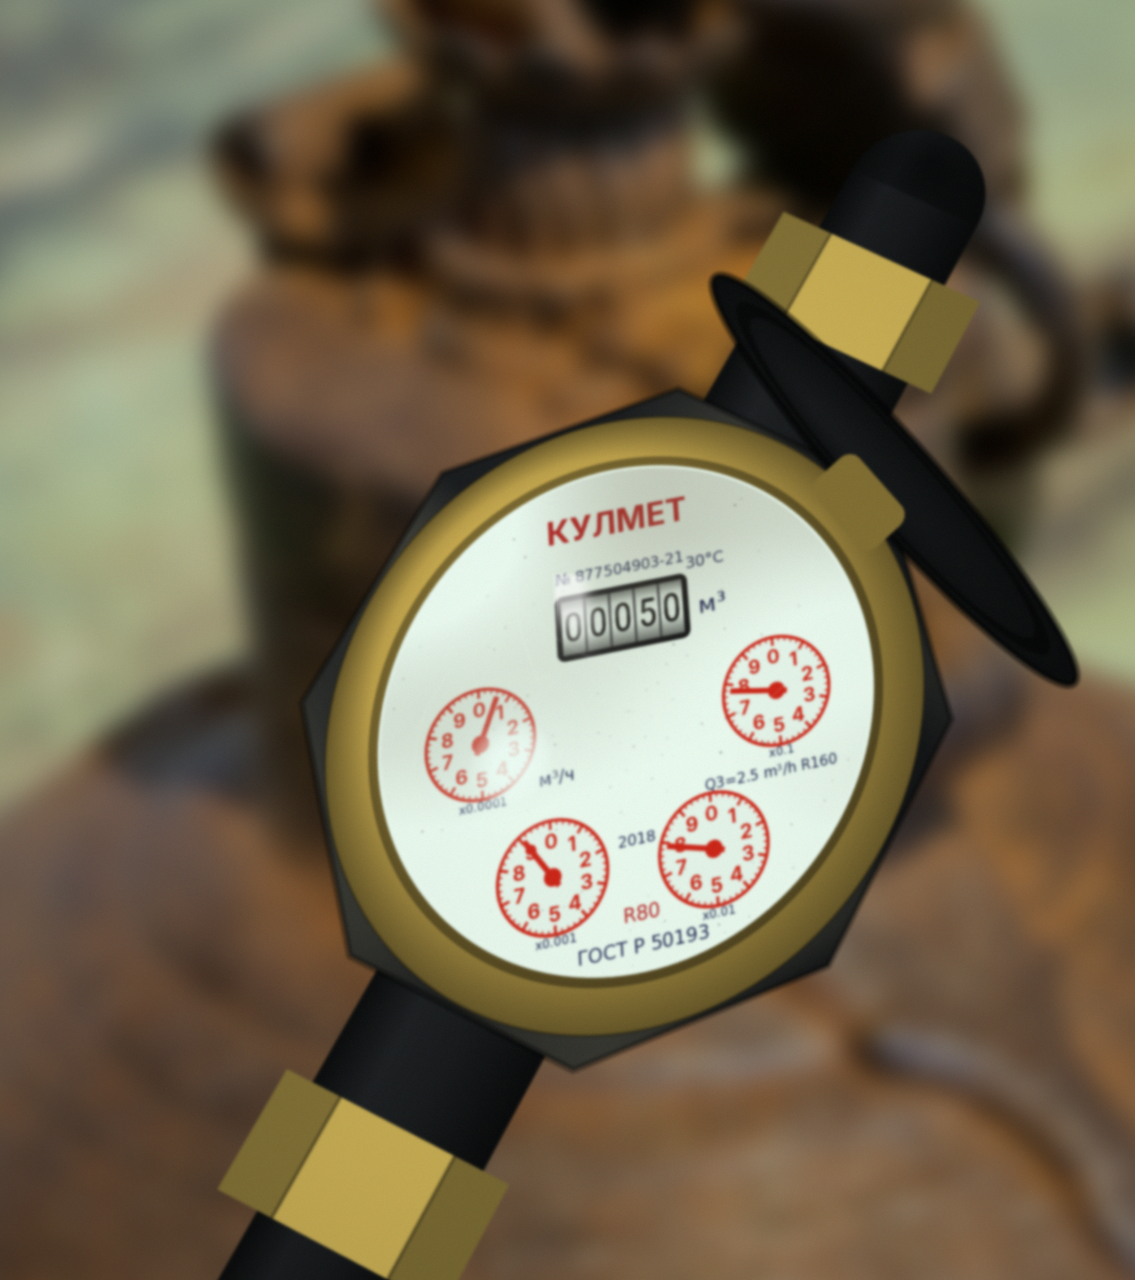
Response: 50.7790
